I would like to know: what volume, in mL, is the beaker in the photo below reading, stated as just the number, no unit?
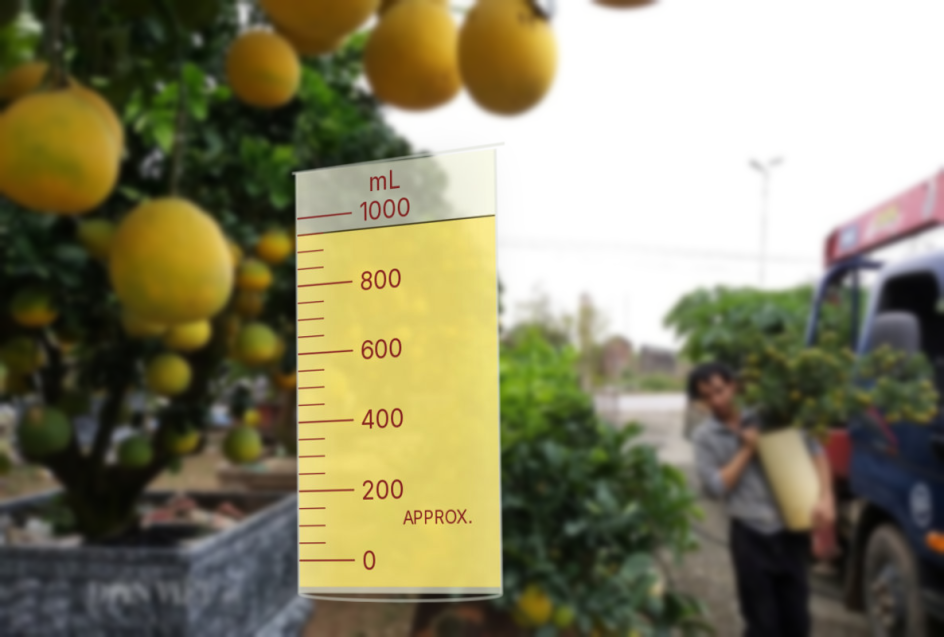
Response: 950
